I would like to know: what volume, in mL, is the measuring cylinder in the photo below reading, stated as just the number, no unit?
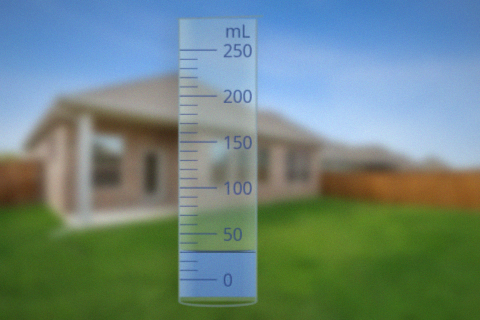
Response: 30
